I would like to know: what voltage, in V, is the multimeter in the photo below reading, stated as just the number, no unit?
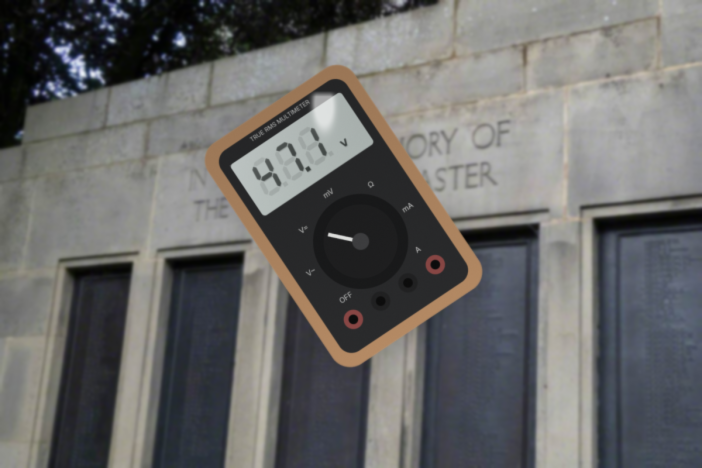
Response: 47.1
